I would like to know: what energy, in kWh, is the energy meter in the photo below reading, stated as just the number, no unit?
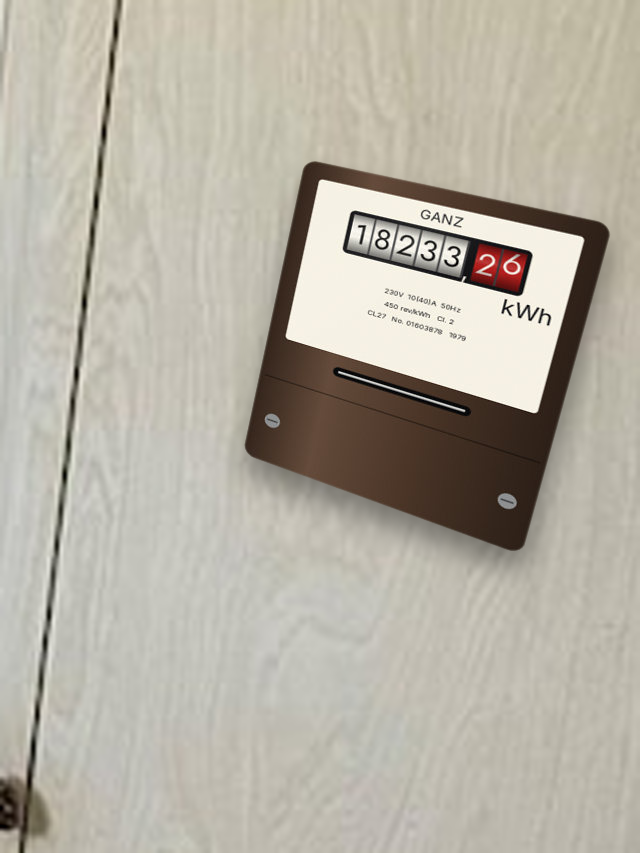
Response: 18233.26
